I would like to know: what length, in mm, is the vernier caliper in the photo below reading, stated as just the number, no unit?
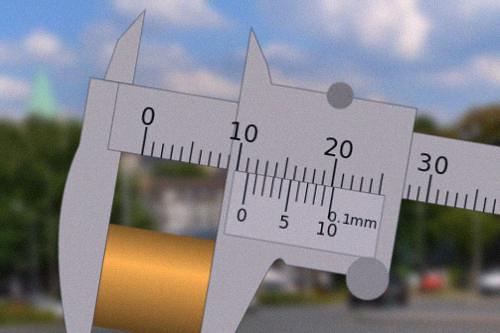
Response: 11.2
